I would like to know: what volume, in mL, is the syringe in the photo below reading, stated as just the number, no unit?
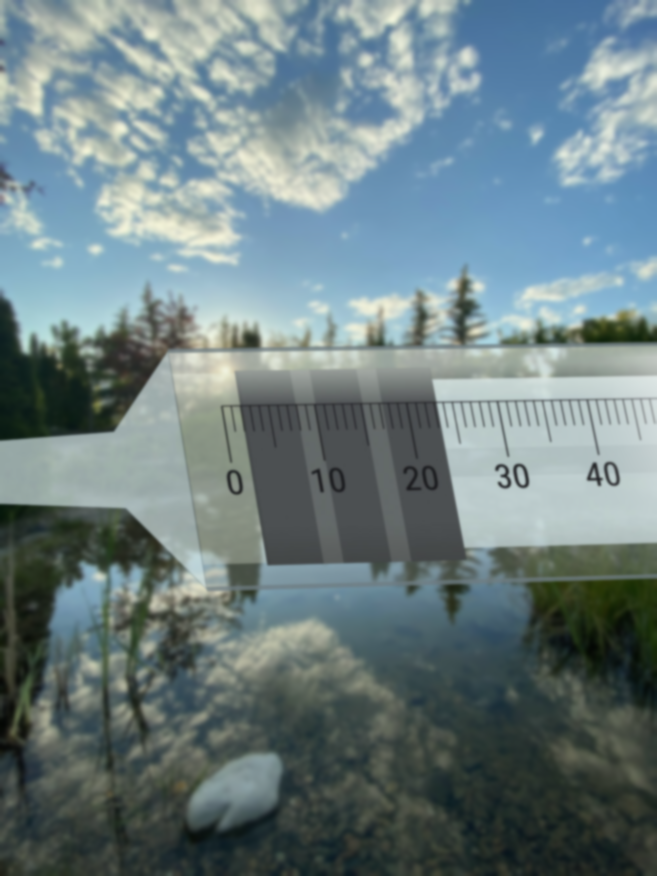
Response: 2
